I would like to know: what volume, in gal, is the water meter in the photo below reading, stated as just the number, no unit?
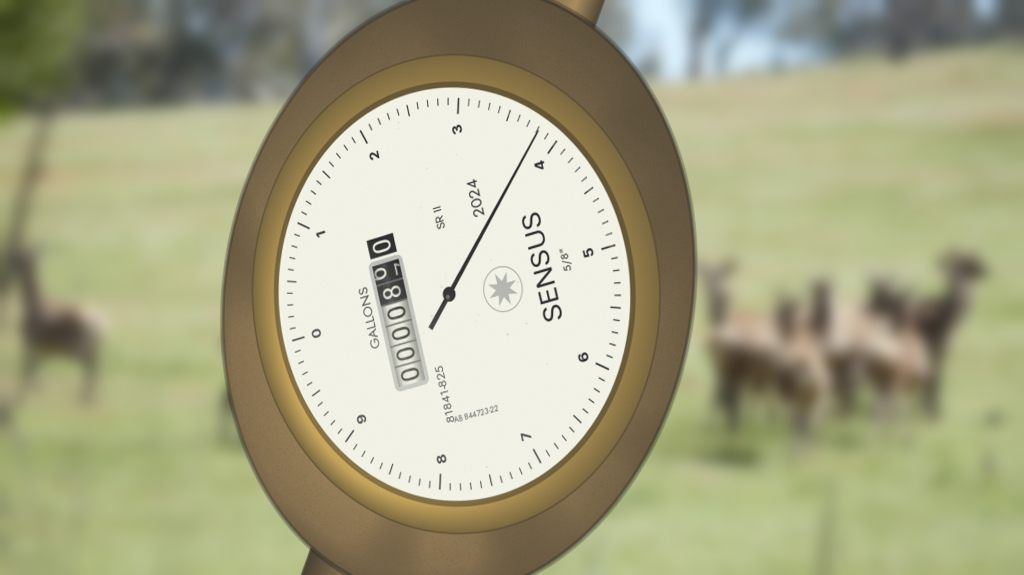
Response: 863.8
